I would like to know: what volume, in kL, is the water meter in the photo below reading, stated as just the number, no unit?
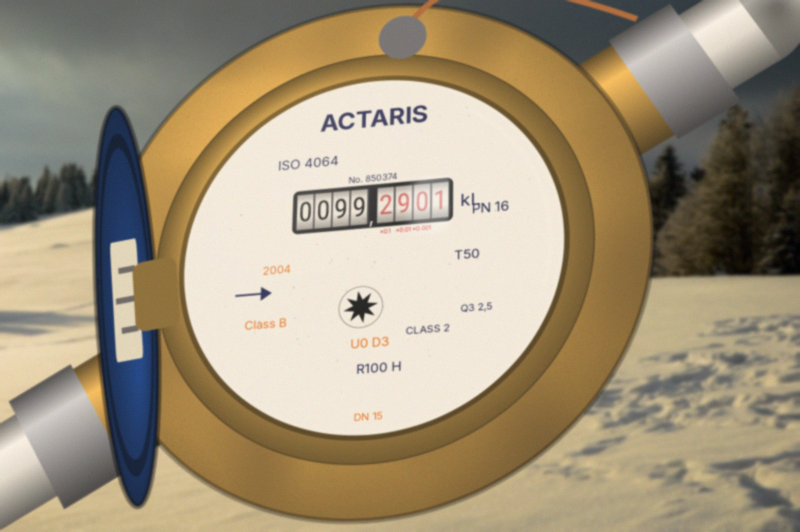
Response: 99.2901
